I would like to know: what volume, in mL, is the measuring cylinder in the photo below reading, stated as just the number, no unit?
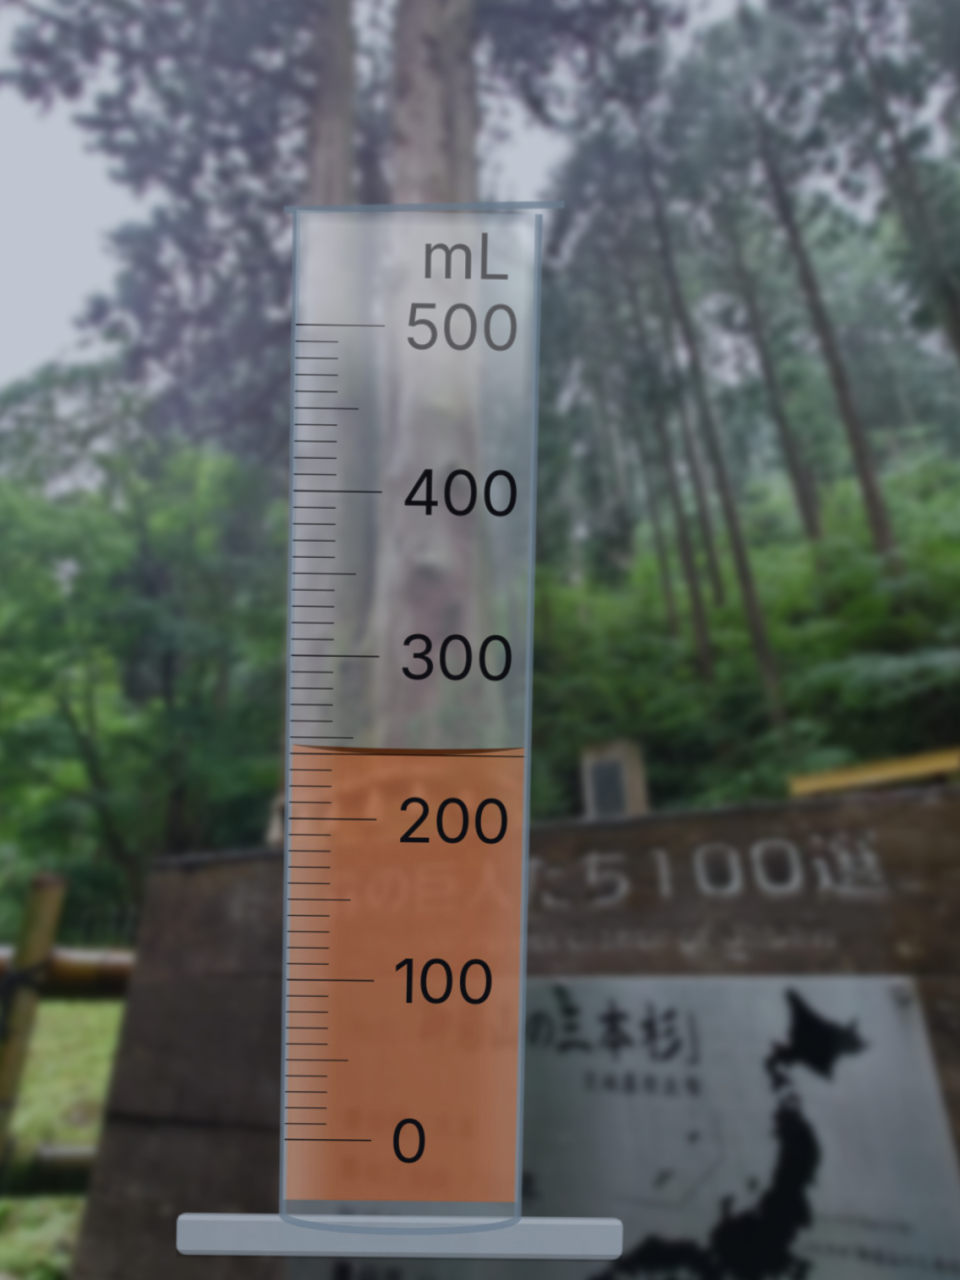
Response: 240
